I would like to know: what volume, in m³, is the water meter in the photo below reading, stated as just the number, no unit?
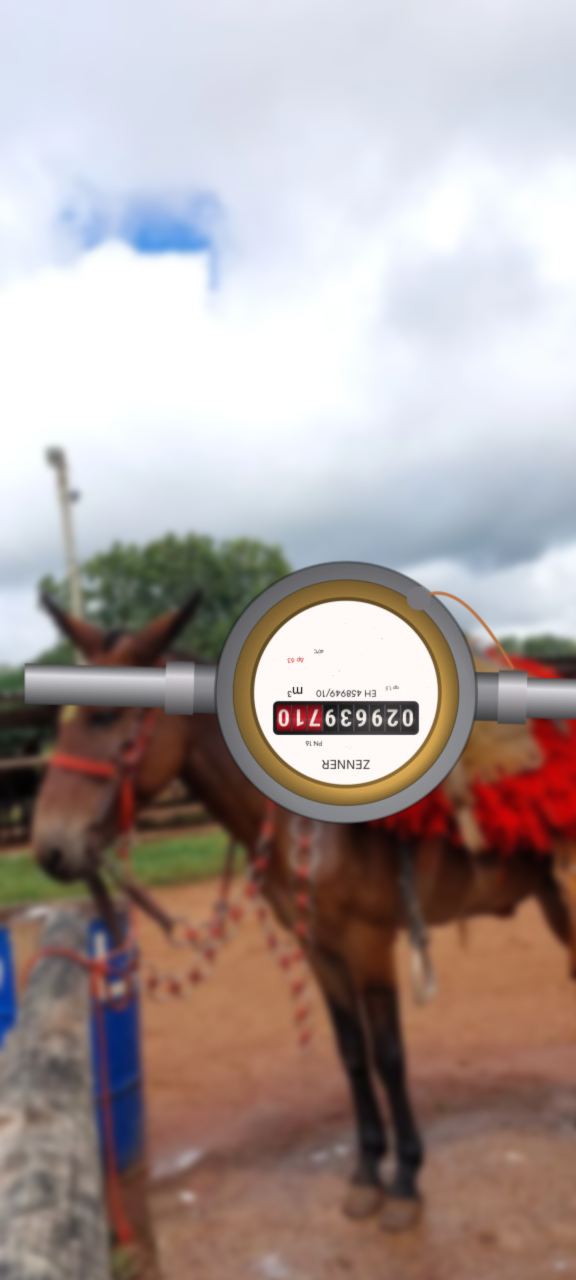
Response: 29639.710
